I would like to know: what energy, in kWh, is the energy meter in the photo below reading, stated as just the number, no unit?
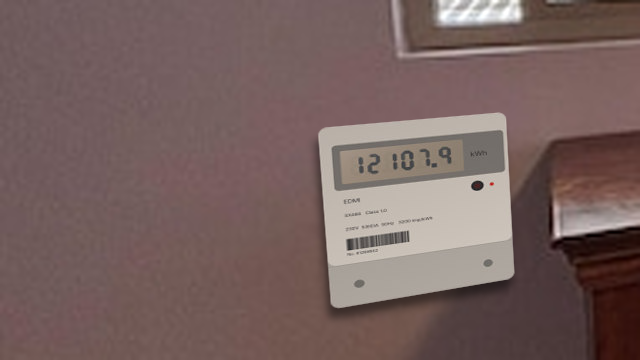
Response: 12107.9
